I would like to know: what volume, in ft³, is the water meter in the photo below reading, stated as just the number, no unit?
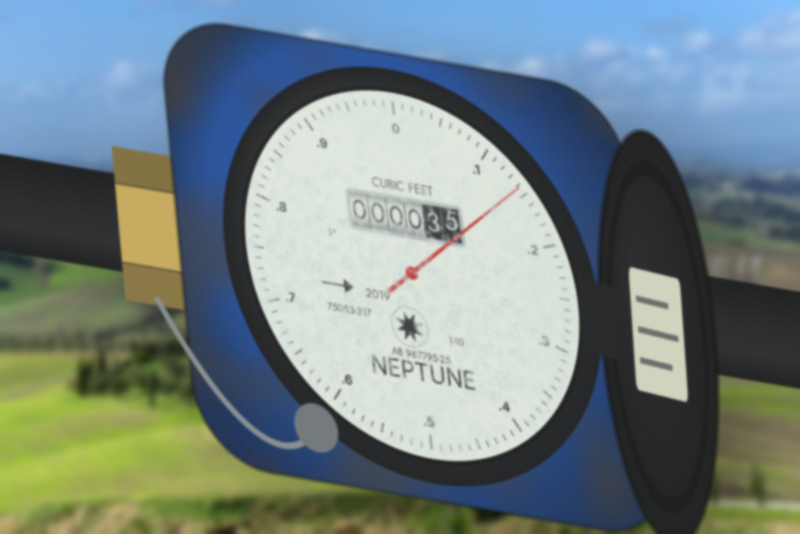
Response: 35.14
